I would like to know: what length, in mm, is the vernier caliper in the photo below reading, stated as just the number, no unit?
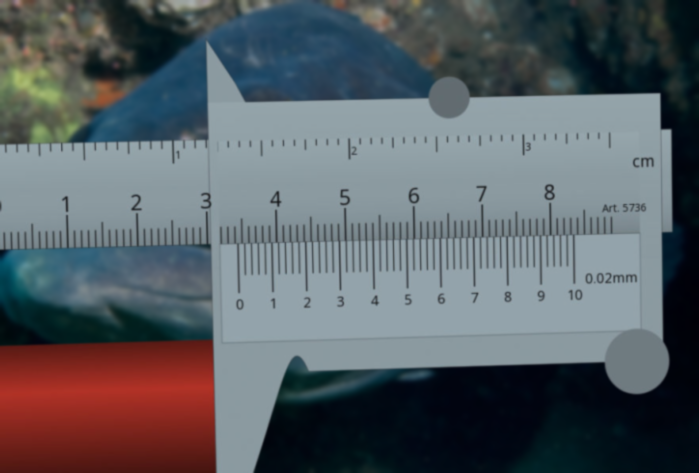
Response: 34.4
